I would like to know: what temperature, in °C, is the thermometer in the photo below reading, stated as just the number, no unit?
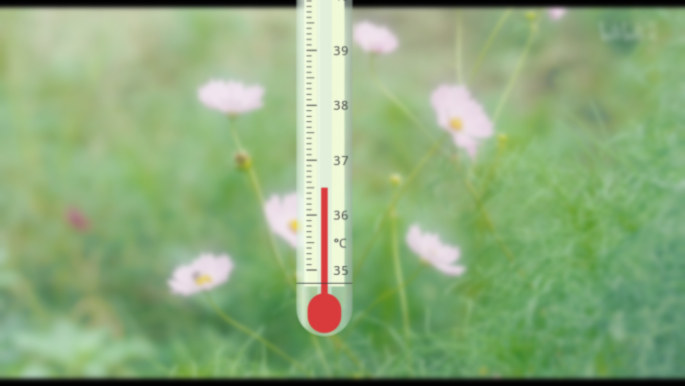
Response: 36.5
